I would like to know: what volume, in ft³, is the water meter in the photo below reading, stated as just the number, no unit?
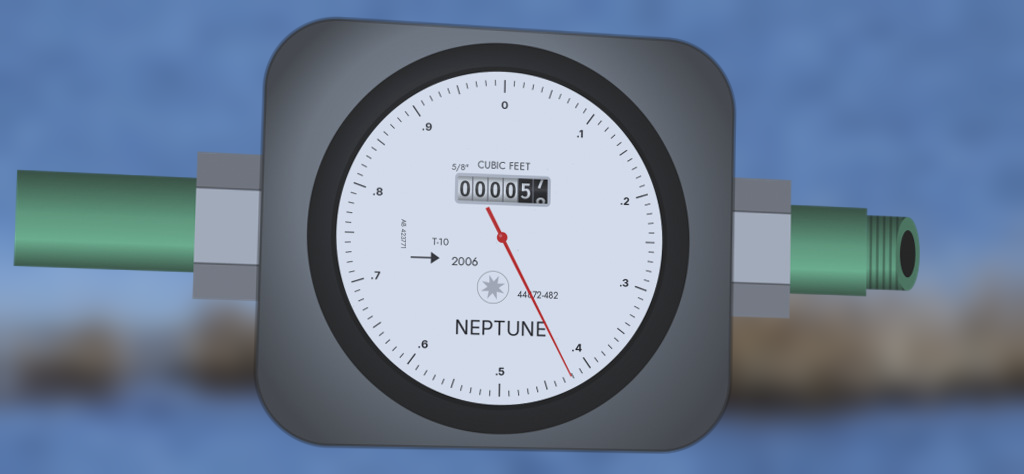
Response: 57.42
